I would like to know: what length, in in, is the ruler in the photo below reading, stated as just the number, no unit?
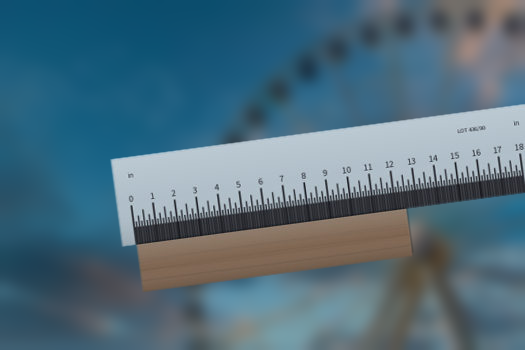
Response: 12.5
